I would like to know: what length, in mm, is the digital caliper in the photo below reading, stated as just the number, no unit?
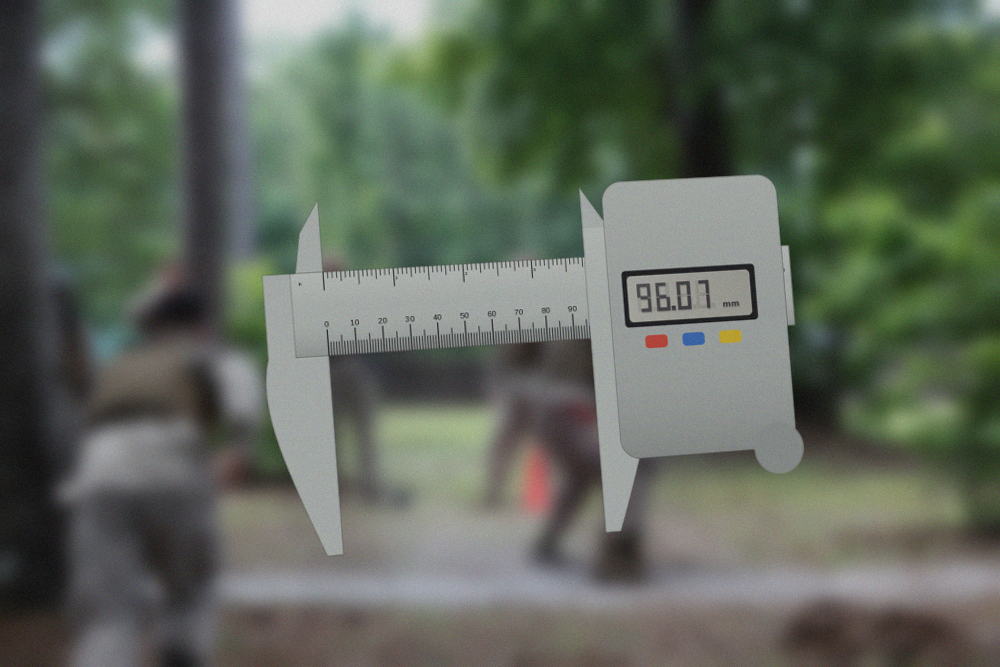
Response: 96.07
